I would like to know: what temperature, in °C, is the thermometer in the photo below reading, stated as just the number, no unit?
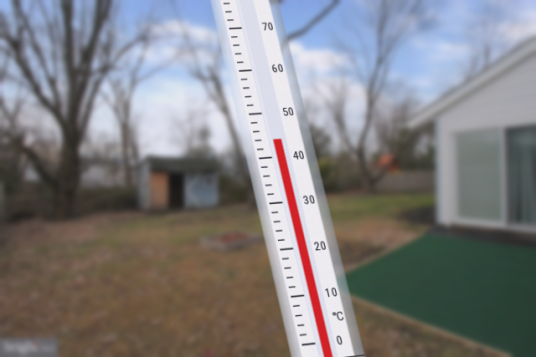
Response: 44
